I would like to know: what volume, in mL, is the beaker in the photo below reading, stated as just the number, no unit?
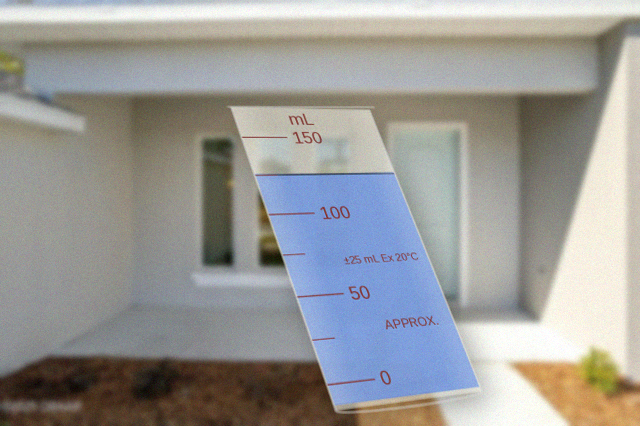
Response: 125
